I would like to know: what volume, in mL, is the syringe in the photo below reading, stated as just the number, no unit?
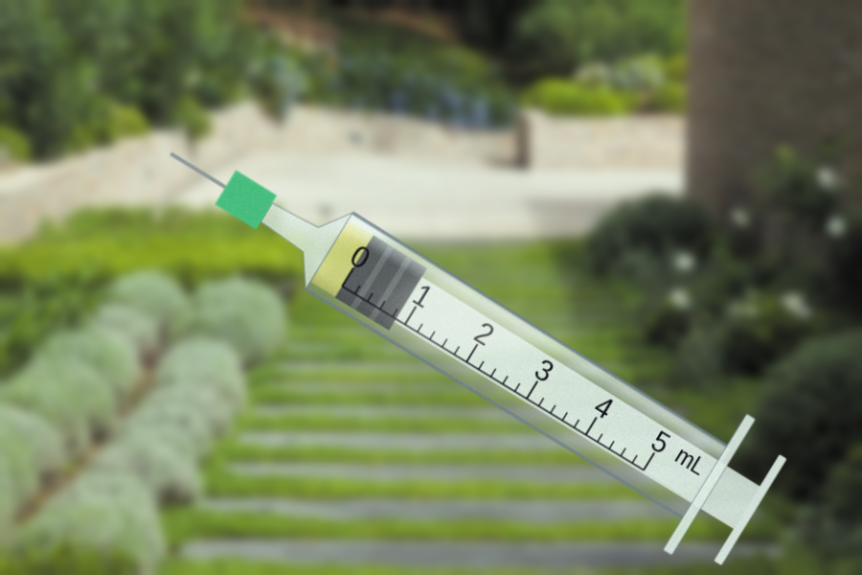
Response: 0
